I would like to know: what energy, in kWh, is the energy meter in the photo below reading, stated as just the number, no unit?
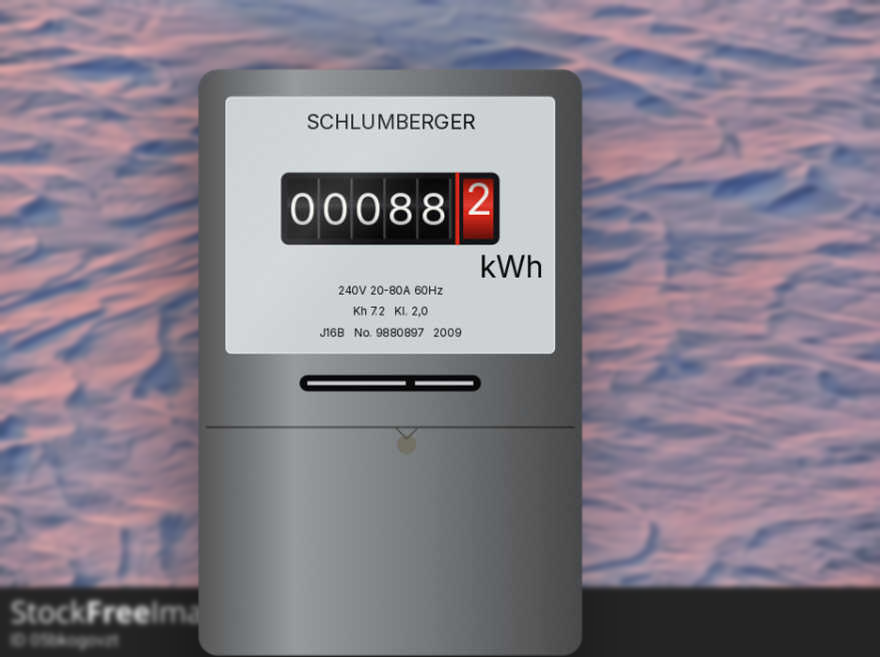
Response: 88.2
